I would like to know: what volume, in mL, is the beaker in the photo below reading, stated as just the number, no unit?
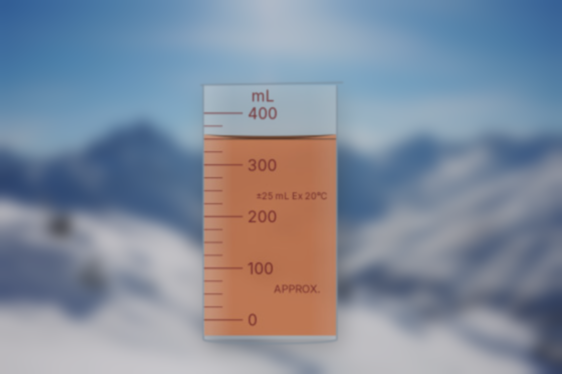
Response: 350
